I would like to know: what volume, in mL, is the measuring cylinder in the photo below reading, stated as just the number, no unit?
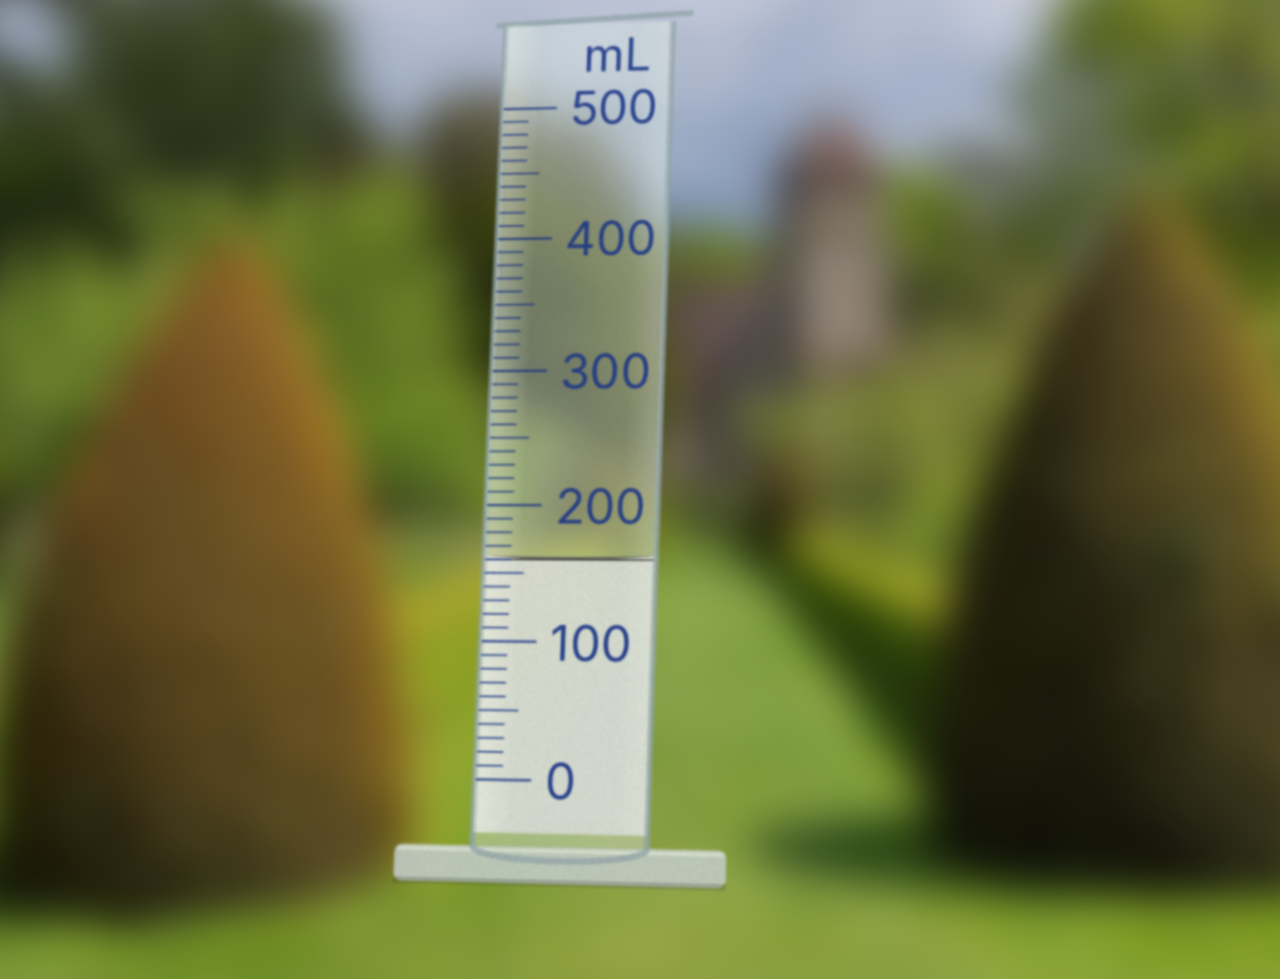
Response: 160
